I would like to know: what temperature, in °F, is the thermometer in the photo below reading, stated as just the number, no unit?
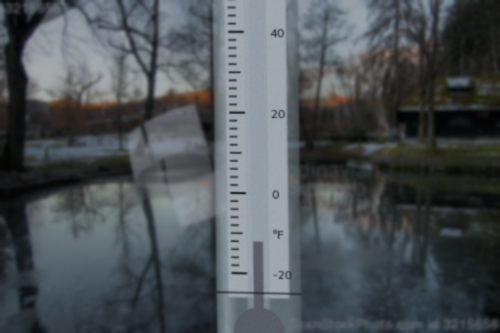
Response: -12
